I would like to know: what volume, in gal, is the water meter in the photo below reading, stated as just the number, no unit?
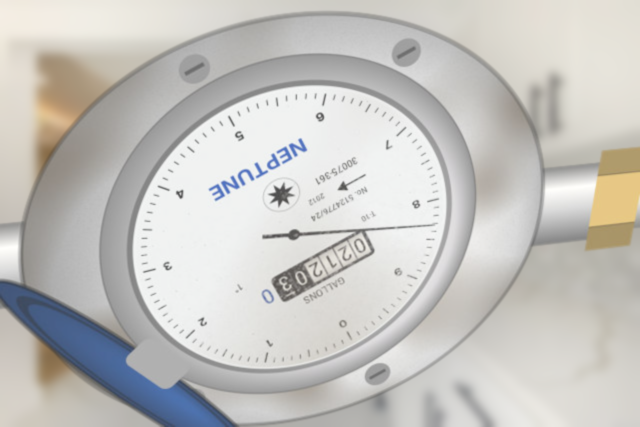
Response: 212028.3
